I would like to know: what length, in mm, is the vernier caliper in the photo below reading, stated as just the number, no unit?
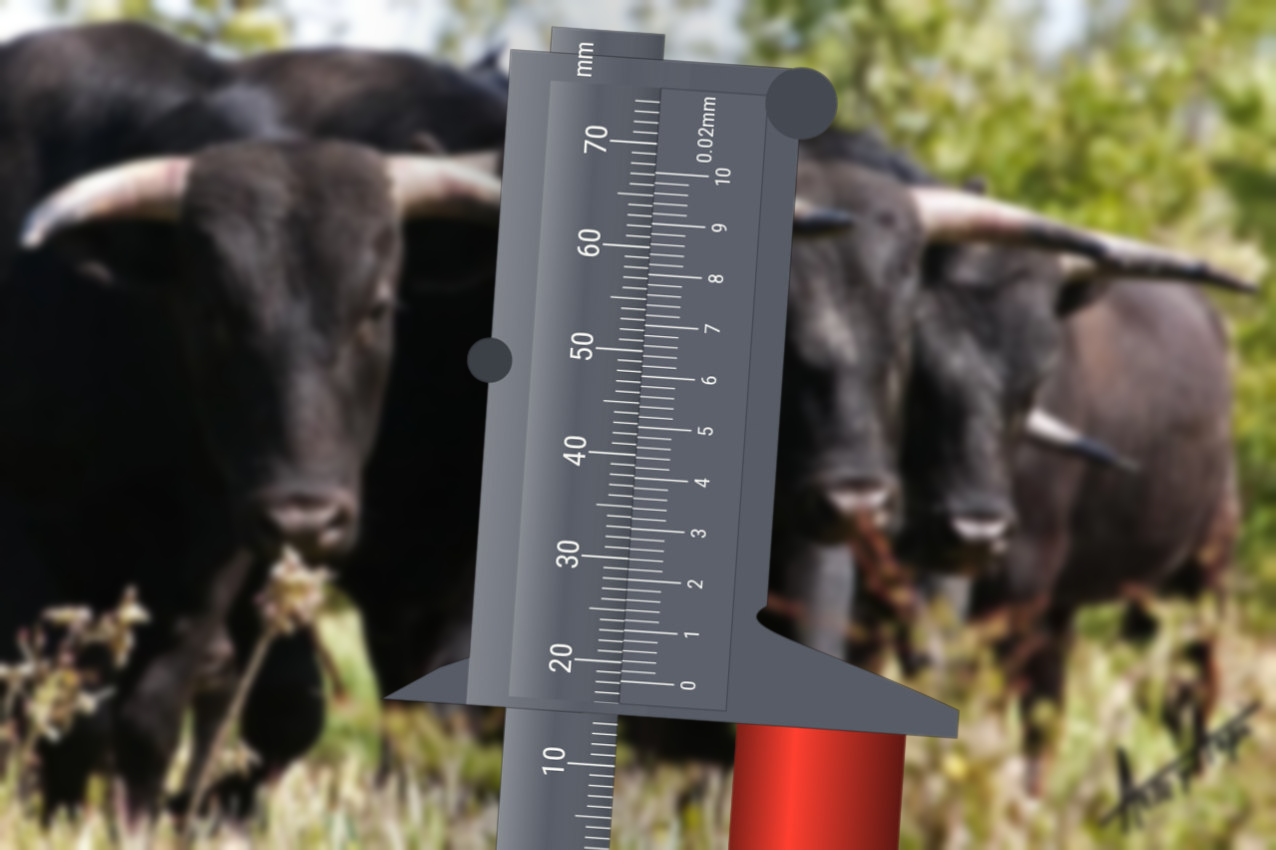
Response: 18.2
